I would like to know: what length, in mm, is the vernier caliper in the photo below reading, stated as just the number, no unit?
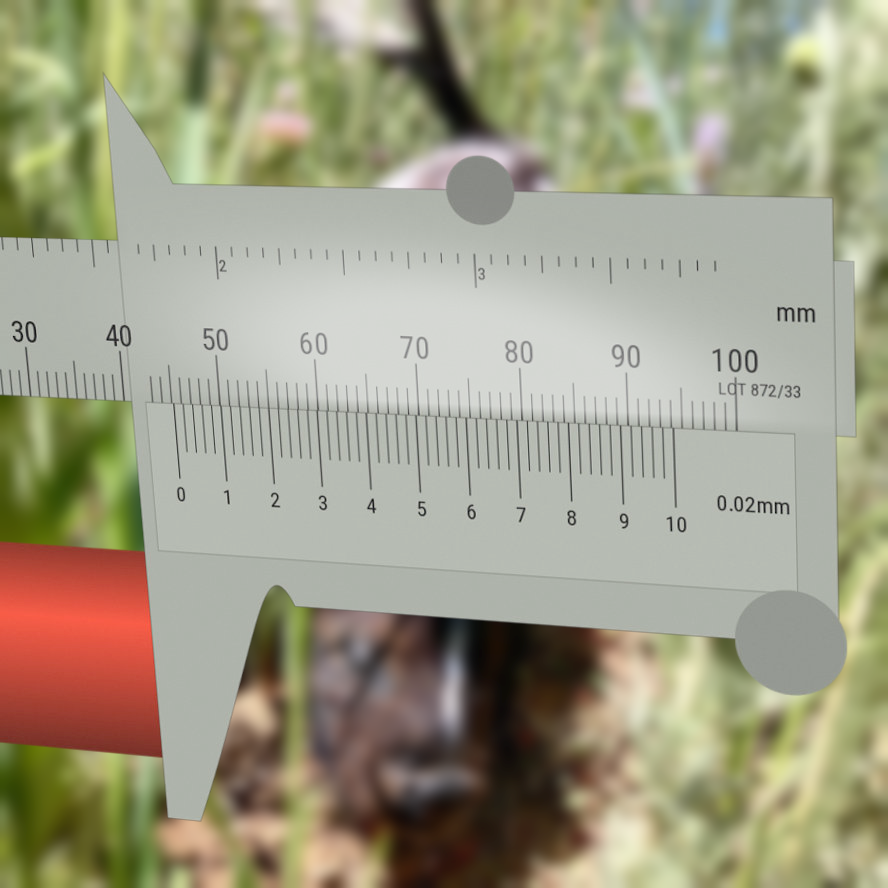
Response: 45.2
